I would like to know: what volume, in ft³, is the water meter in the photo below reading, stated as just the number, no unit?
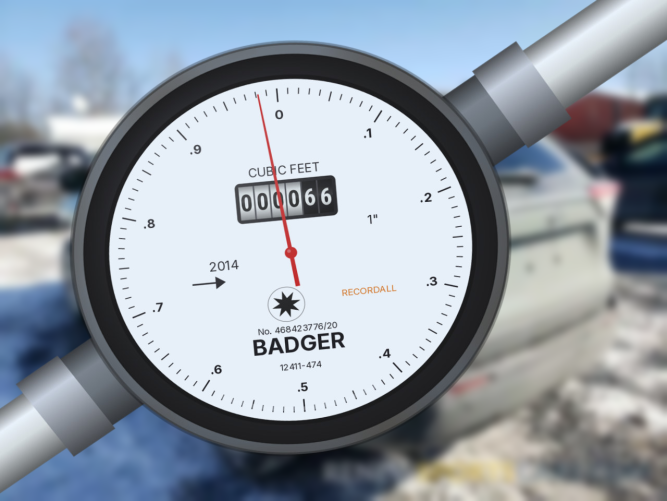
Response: 65.98
